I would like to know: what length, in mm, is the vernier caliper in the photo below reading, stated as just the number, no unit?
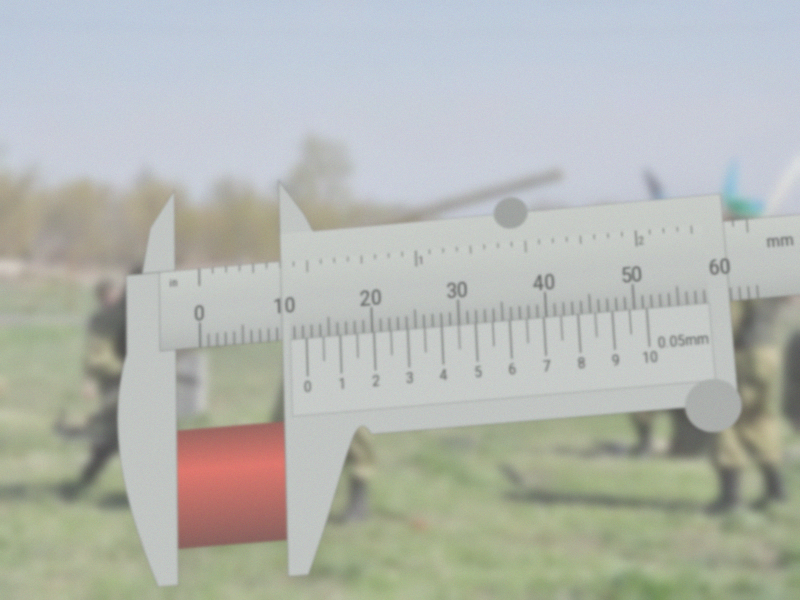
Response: 12.4
